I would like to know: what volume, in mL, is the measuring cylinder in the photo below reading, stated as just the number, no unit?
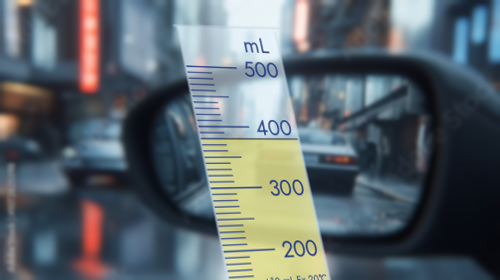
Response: 380
